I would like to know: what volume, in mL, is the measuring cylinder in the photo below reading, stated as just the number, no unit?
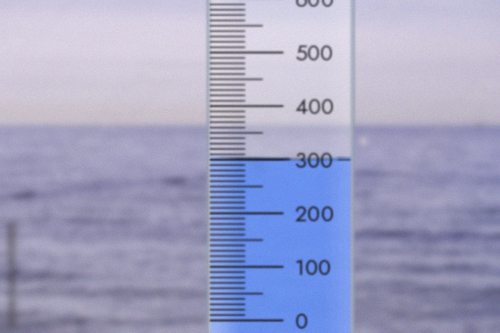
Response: 300
